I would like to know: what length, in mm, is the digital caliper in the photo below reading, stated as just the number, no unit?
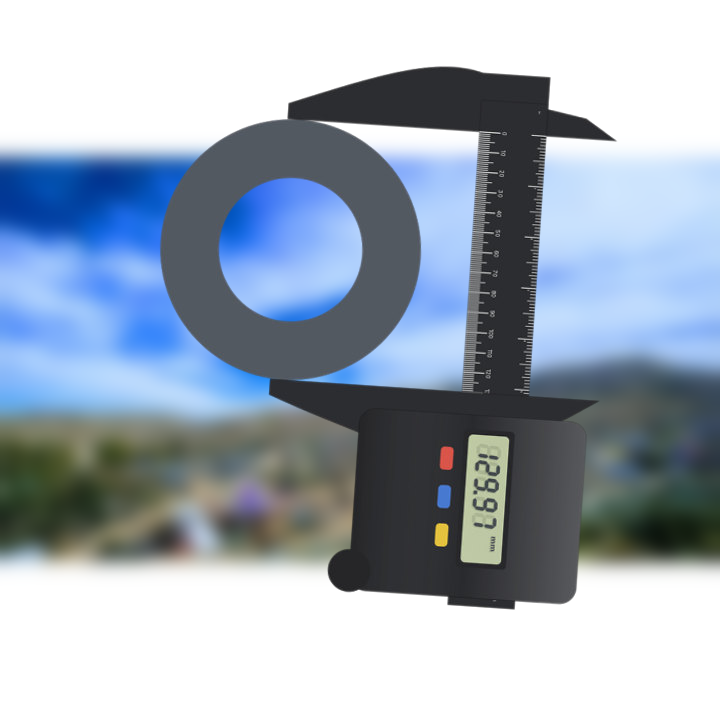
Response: 129.97
